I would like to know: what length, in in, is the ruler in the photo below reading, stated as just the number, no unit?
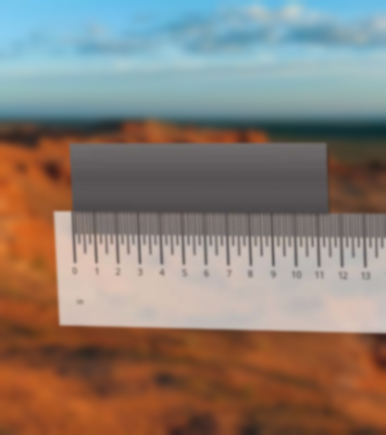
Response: 11.5
